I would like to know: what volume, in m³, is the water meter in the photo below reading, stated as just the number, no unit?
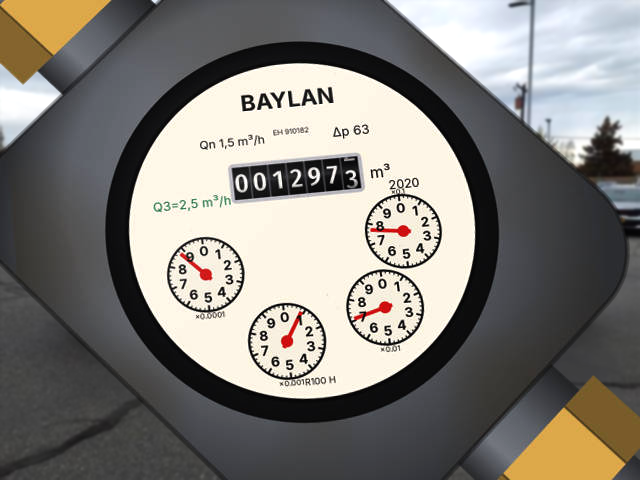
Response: 12972.7708
